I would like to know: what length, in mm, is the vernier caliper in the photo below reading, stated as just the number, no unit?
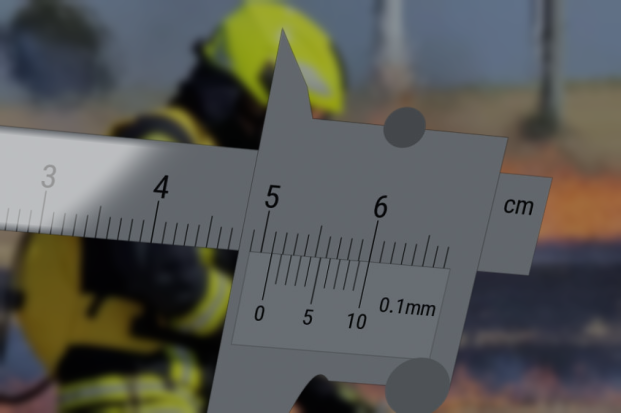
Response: 51.0
